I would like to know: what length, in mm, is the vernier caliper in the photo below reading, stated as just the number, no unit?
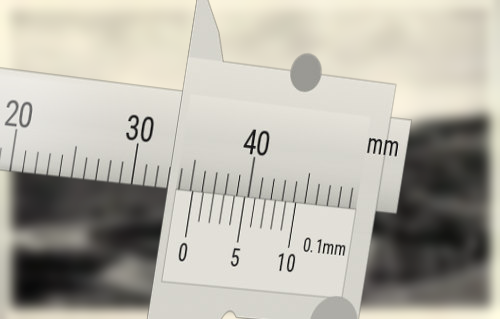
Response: 35.2
